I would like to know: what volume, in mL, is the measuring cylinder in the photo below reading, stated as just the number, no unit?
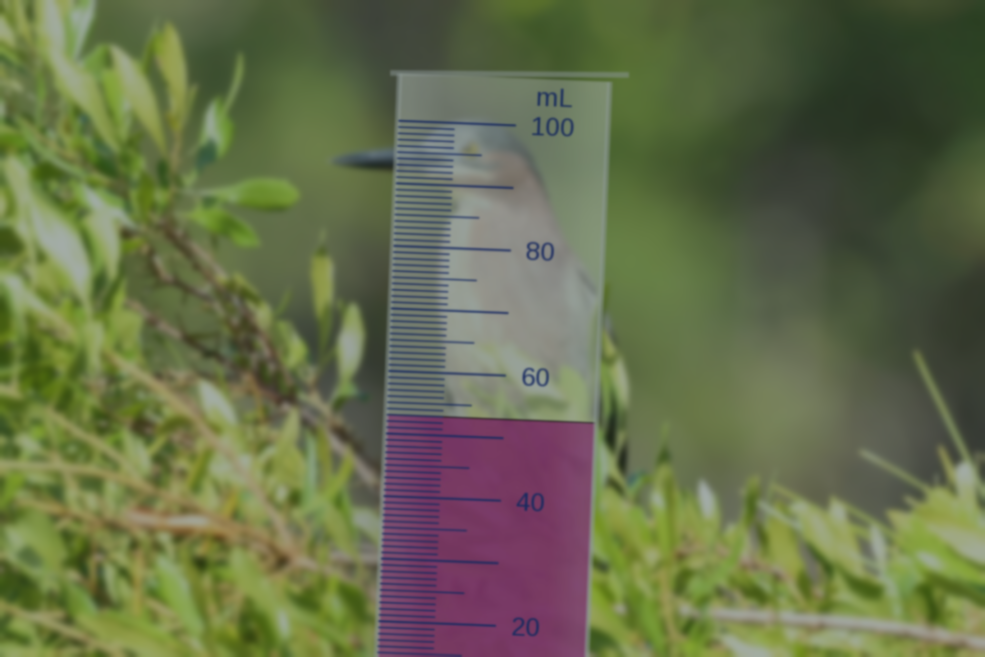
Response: 53
